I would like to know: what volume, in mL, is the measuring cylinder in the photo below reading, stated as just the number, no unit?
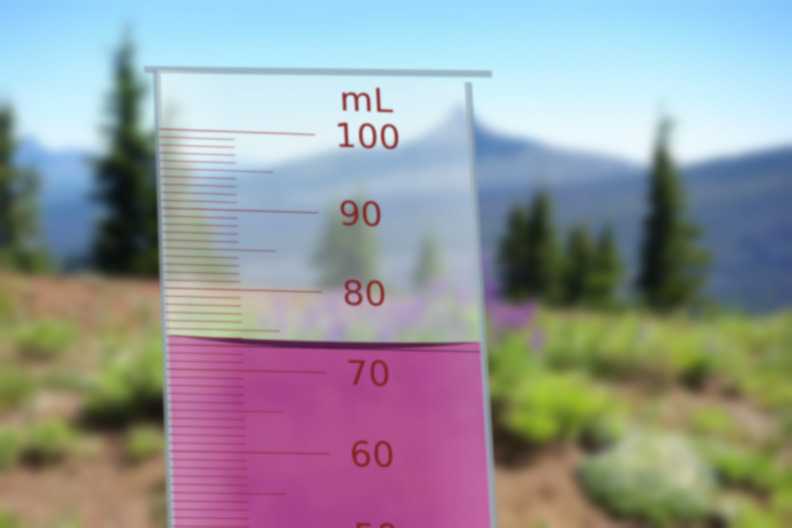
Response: 73
